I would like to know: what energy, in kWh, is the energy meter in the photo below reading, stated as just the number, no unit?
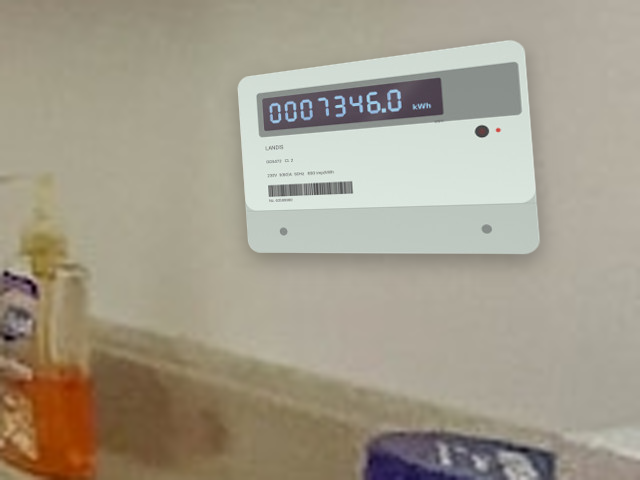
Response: 7346.0
